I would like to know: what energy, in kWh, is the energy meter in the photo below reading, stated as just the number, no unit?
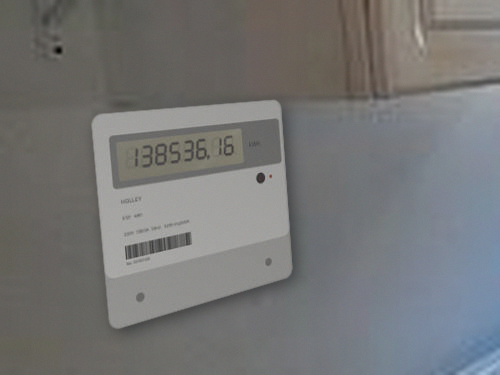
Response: 138536.16
